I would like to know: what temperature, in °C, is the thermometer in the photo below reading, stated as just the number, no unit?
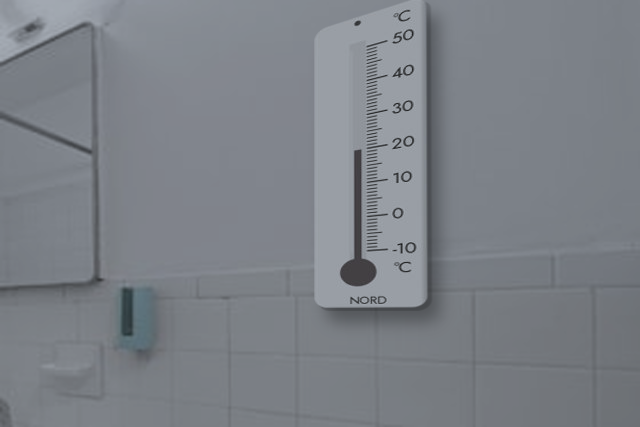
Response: 20
